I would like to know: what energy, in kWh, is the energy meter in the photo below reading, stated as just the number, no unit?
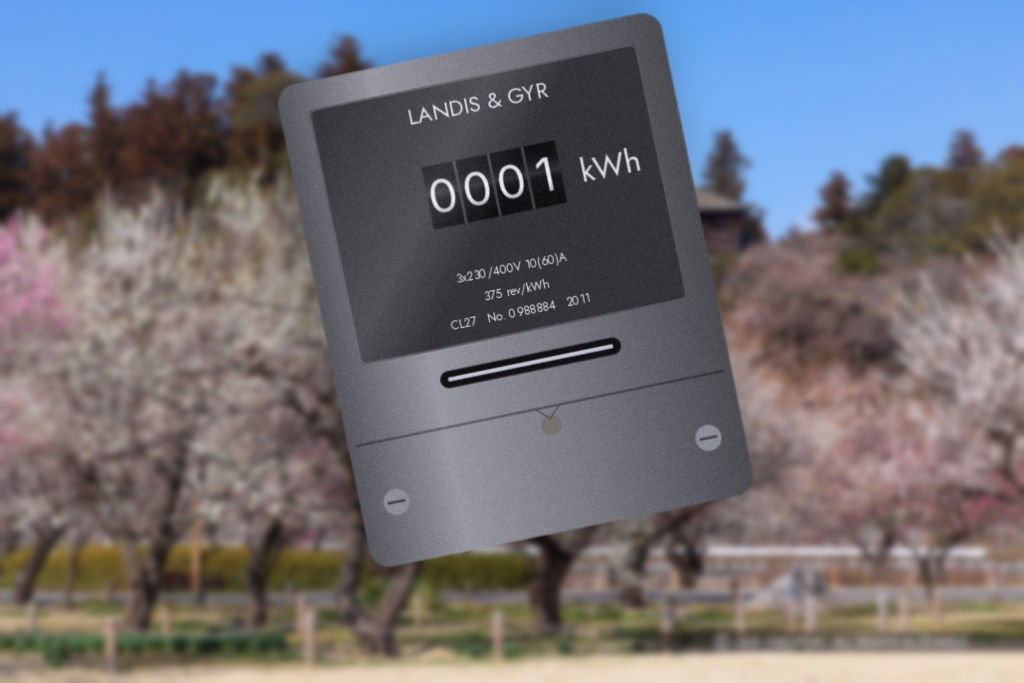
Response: 1
